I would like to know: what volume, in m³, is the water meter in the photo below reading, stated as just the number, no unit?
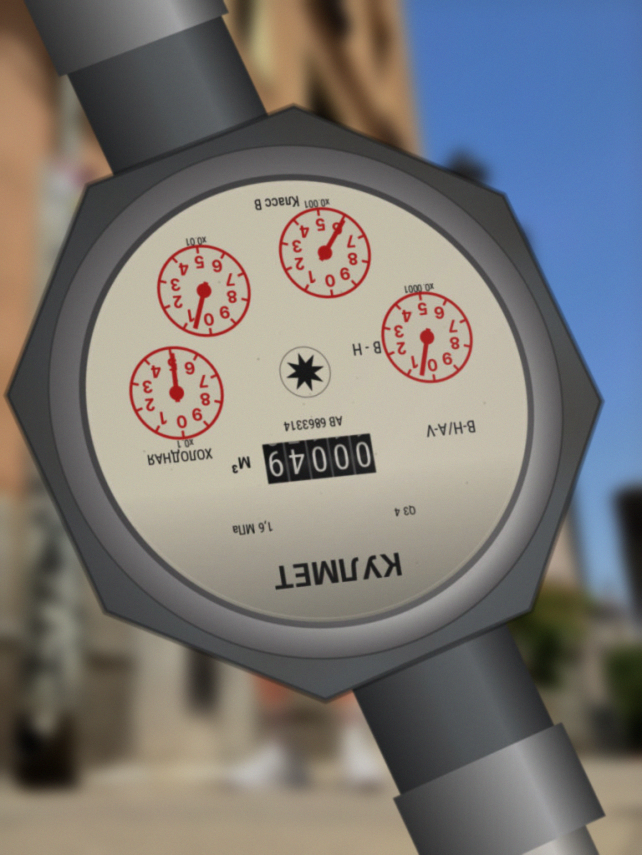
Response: 49.5060
